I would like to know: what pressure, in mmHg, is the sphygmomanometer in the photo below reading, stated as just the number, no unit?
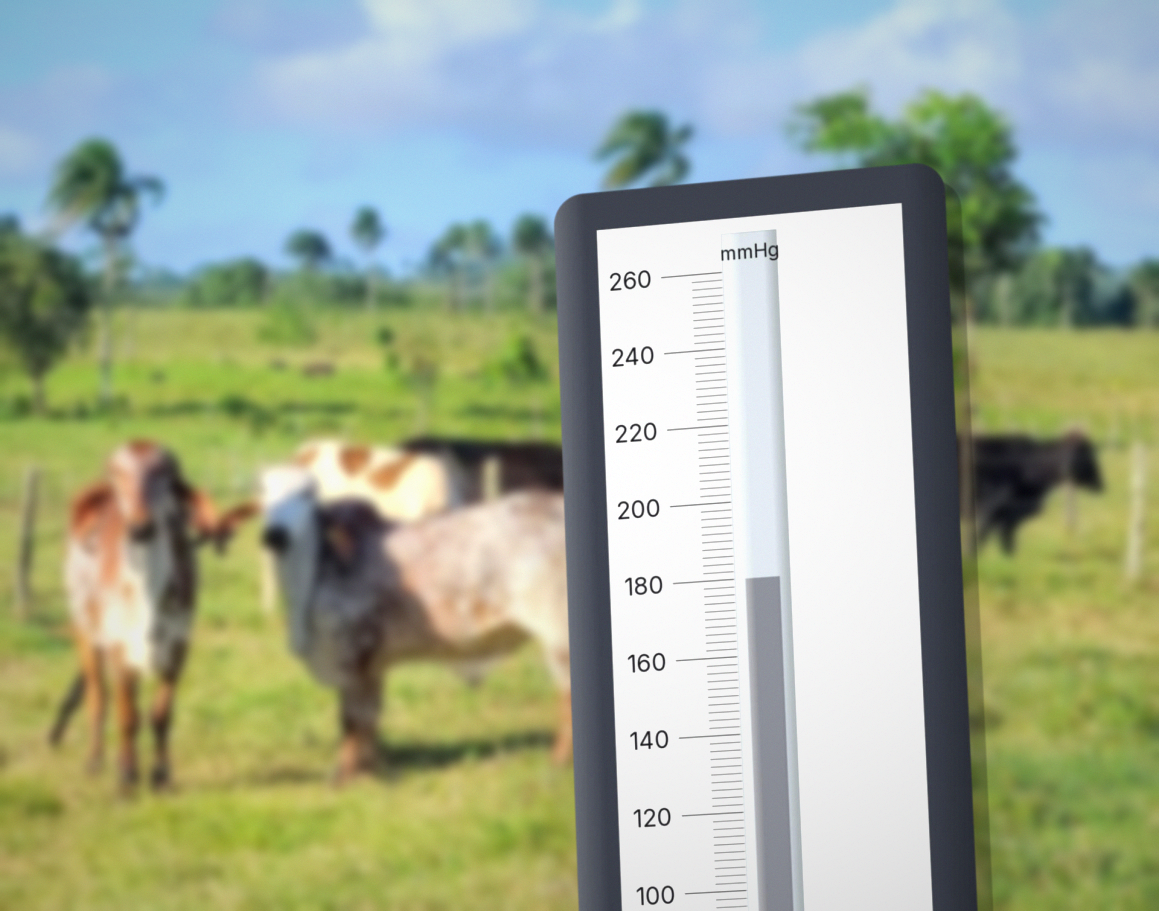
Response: 180
